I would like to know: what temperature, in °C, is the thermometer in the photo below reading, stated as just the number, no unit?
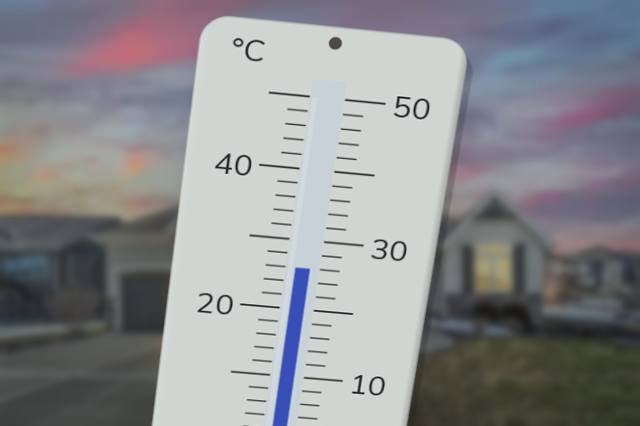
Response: 26
